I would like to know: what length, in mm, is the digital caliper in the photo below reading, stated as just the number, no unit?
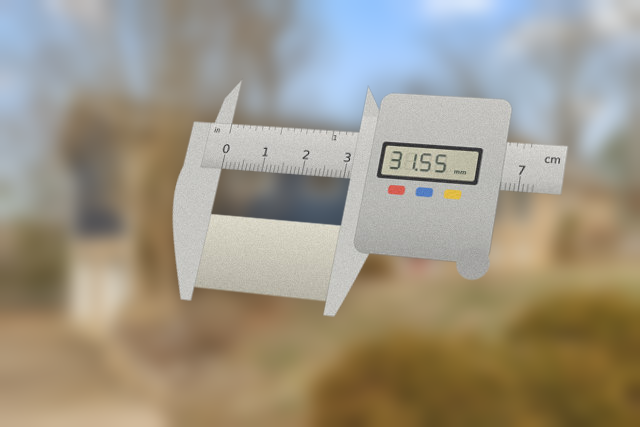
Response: 31.55
